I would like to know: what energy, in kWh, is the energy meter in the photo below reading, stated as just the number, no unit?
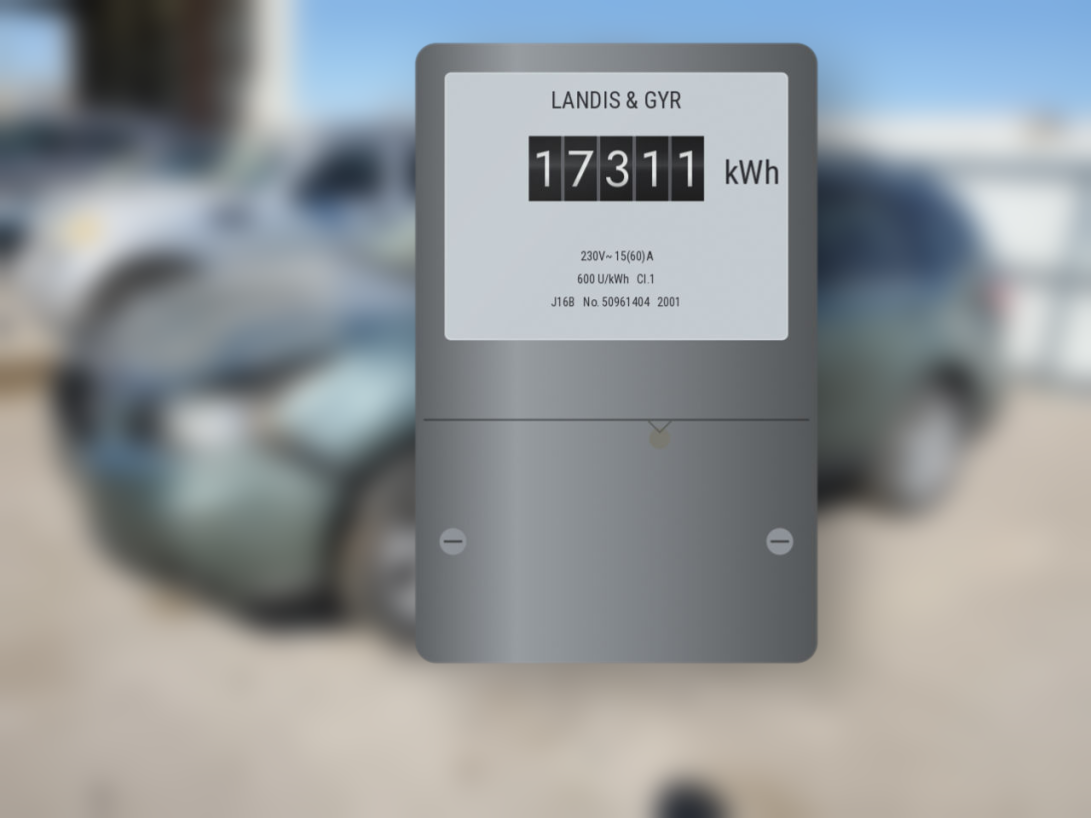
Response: 17311
